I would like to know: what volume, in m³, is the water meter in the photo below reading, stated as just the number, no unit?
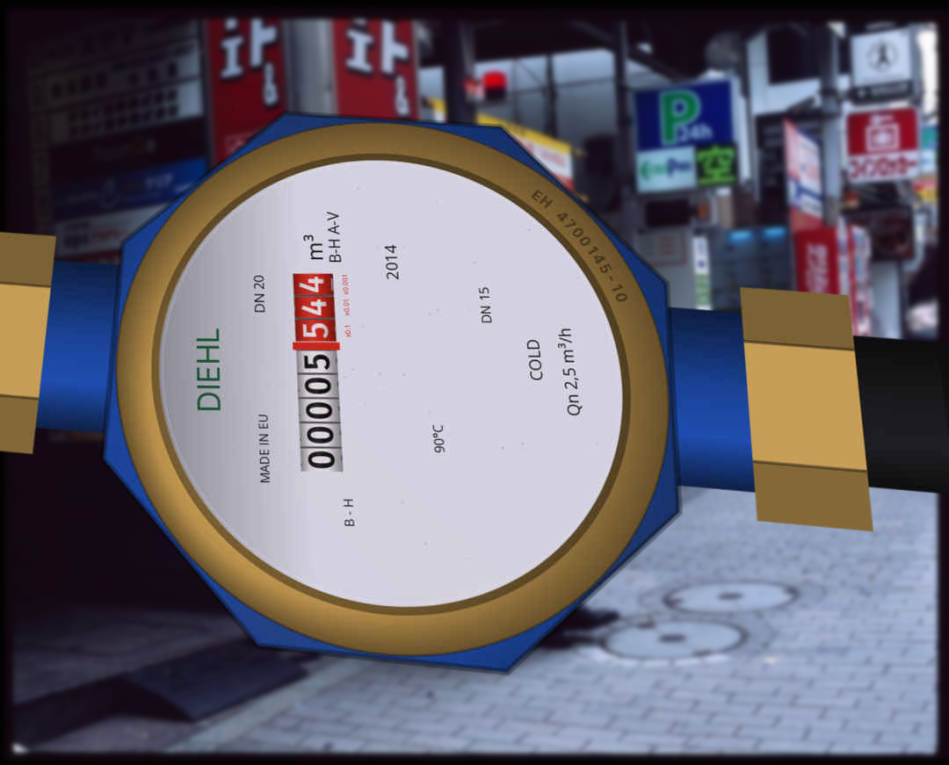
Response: 5.544
